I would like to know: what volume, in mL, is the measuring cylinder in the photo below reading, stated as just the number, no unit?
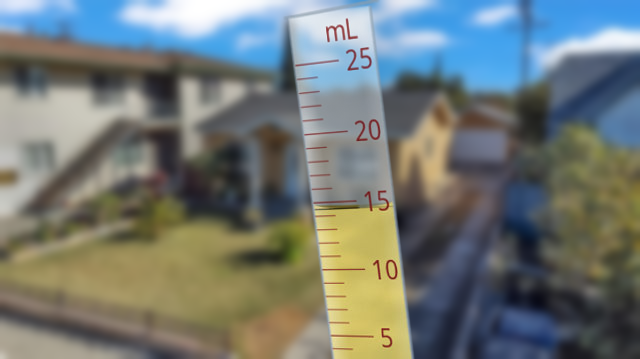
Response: 14.5
